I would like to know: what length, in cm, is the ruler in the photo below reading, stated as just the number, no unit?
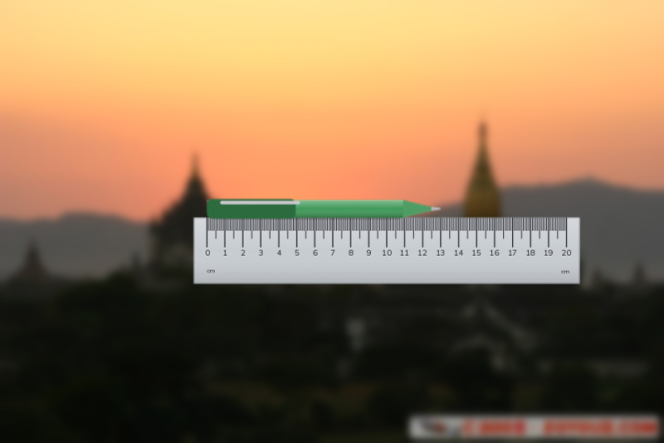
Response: 13
